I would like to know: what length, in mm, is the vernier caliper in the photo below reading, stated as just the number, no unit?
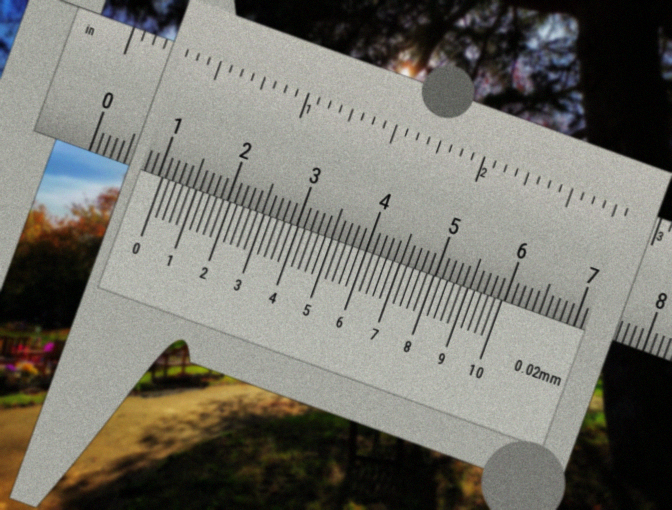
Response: 10.6
